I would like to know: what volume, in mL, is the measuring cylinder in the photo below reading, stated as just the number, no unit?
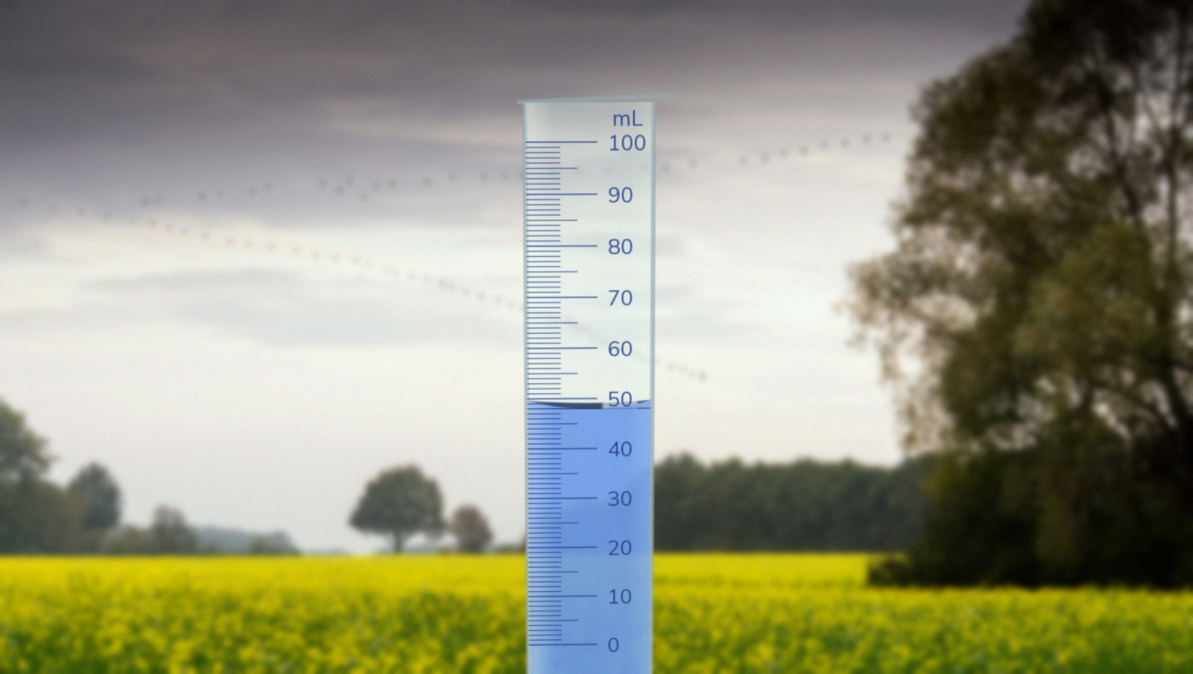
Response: 48
